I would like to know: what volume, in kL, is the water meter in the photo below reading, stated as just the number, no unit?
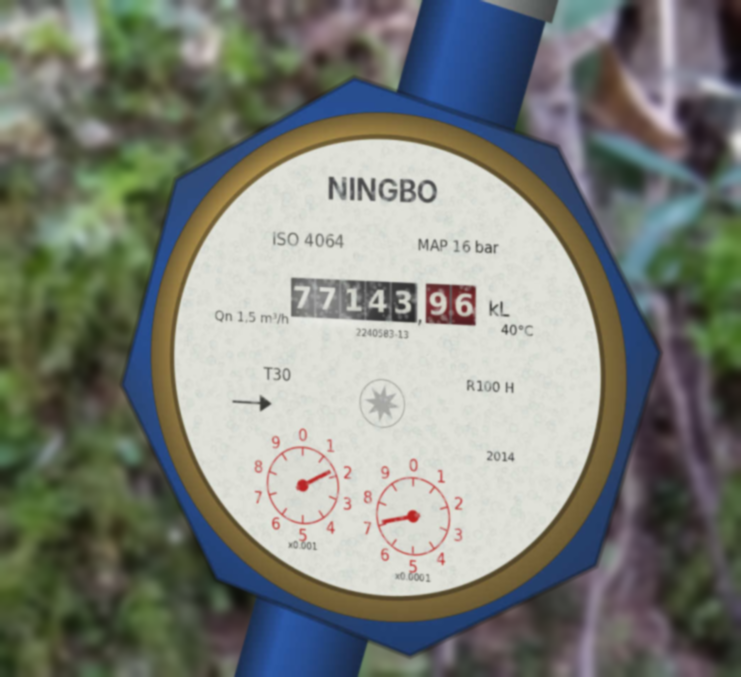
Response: 77143.9617
